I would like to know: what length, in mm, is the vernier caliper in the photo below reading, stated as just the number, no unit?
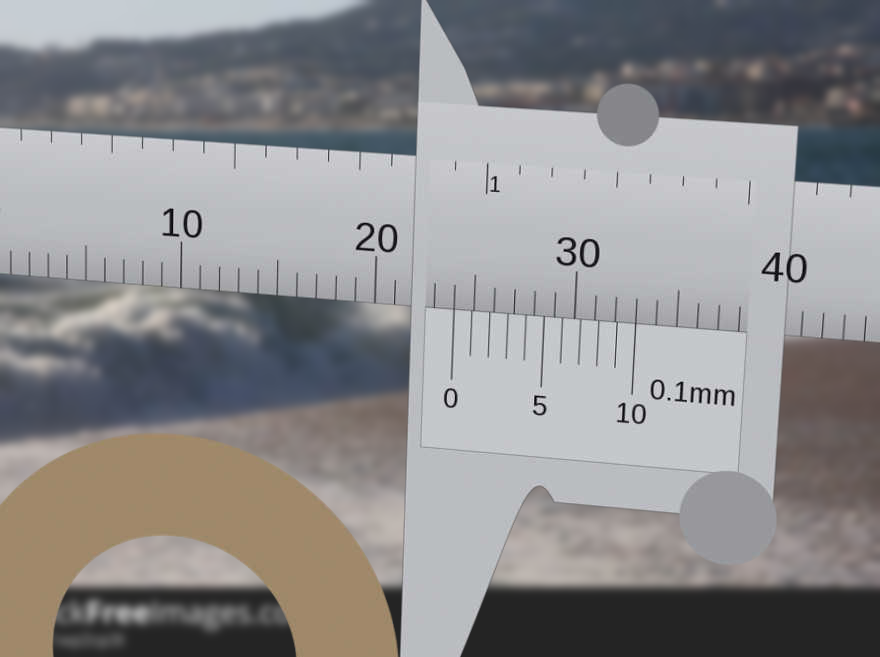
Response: 24.0
